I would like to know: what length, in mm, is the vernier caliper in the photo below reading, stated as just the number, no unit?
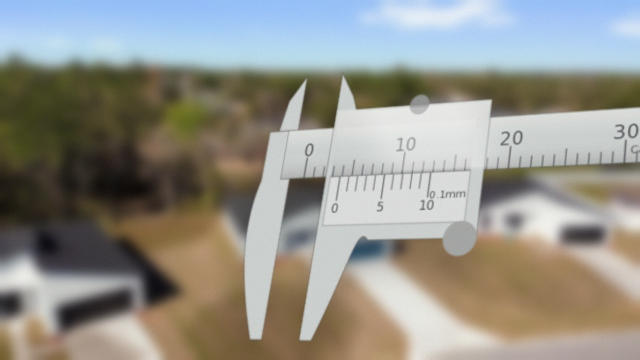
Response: 3.8
